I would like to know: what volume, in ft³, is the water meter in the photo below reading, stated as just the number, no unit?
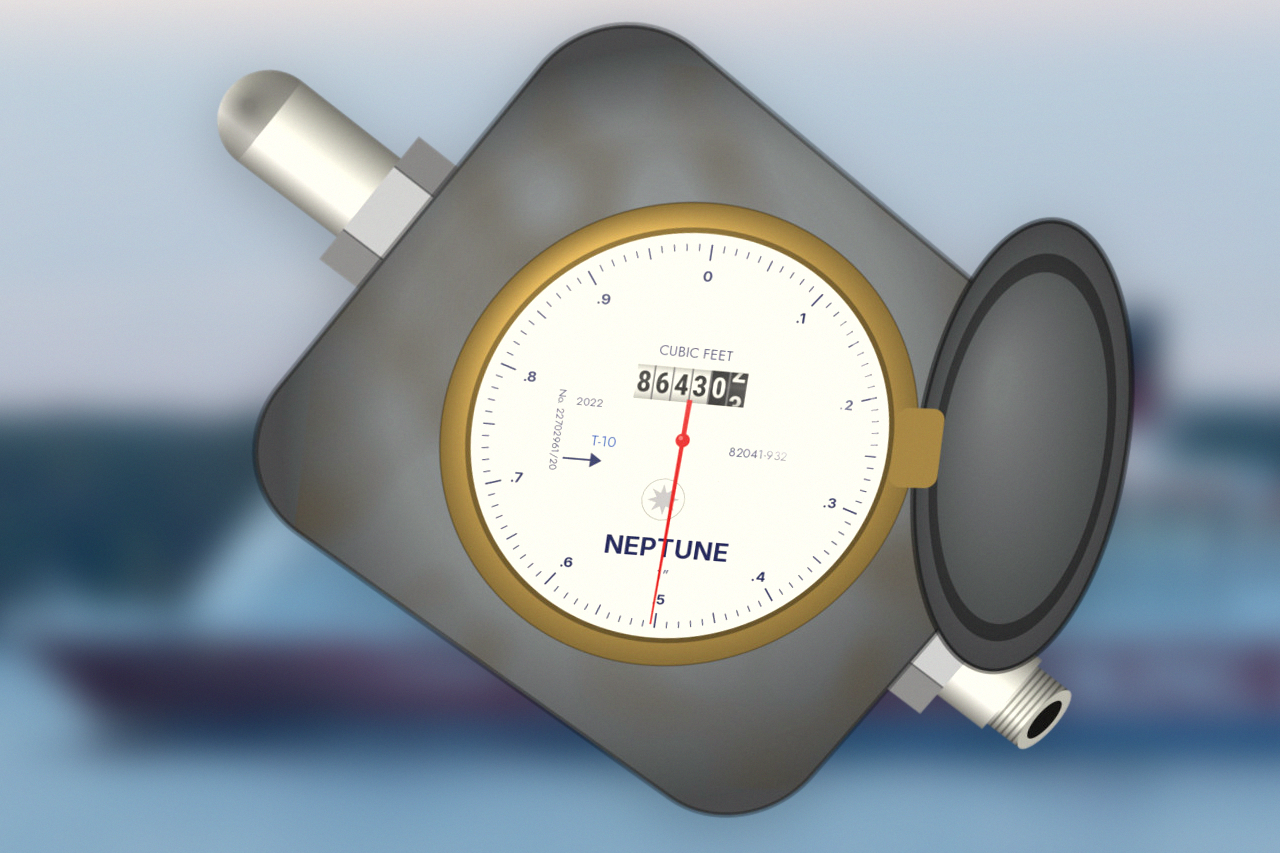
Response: 864302.50
